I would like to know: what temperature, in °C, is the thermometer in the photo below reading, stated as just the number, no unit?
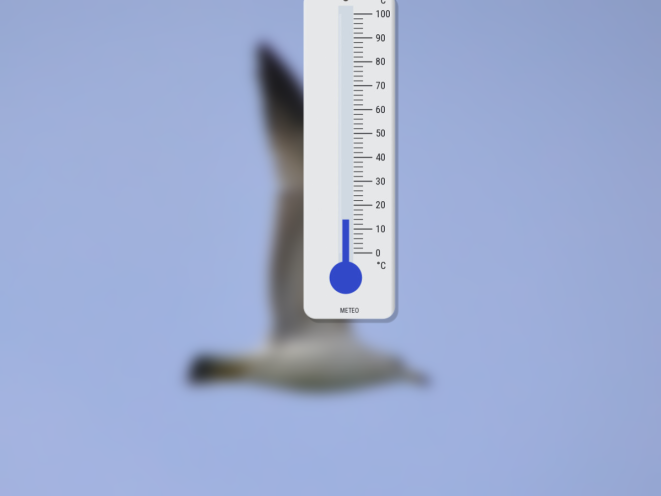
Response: 14
